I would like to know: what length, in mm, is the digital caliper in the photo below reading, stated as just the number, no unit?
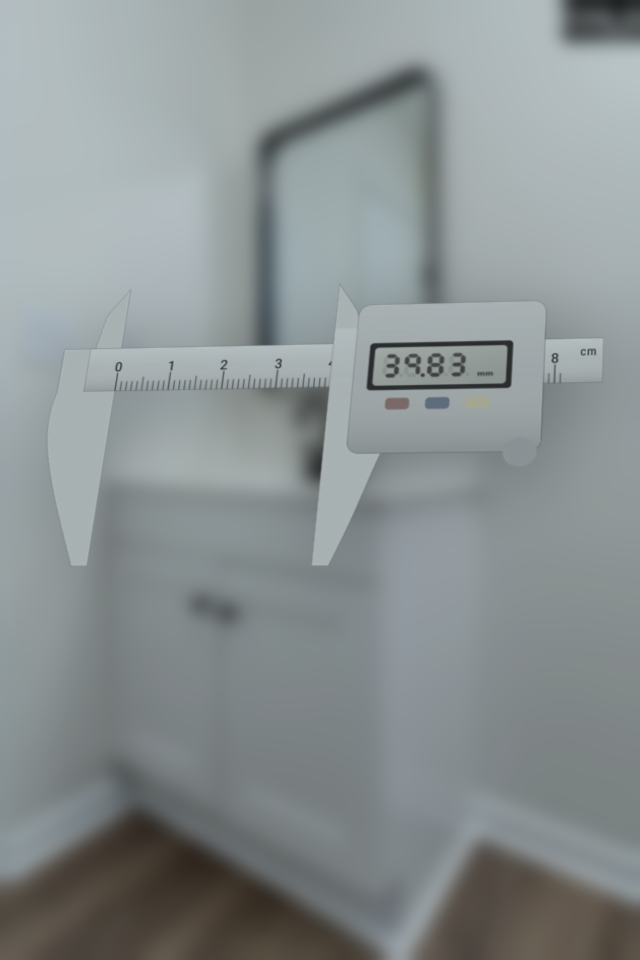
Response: 39.83
